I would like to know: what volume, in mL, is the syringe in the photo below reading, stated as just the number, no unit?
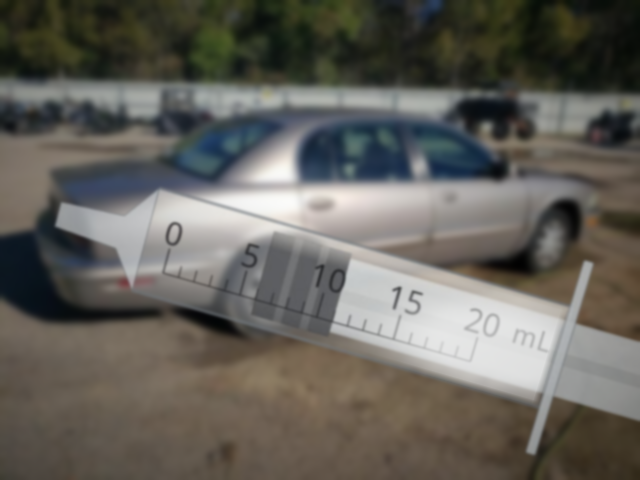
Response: 6
